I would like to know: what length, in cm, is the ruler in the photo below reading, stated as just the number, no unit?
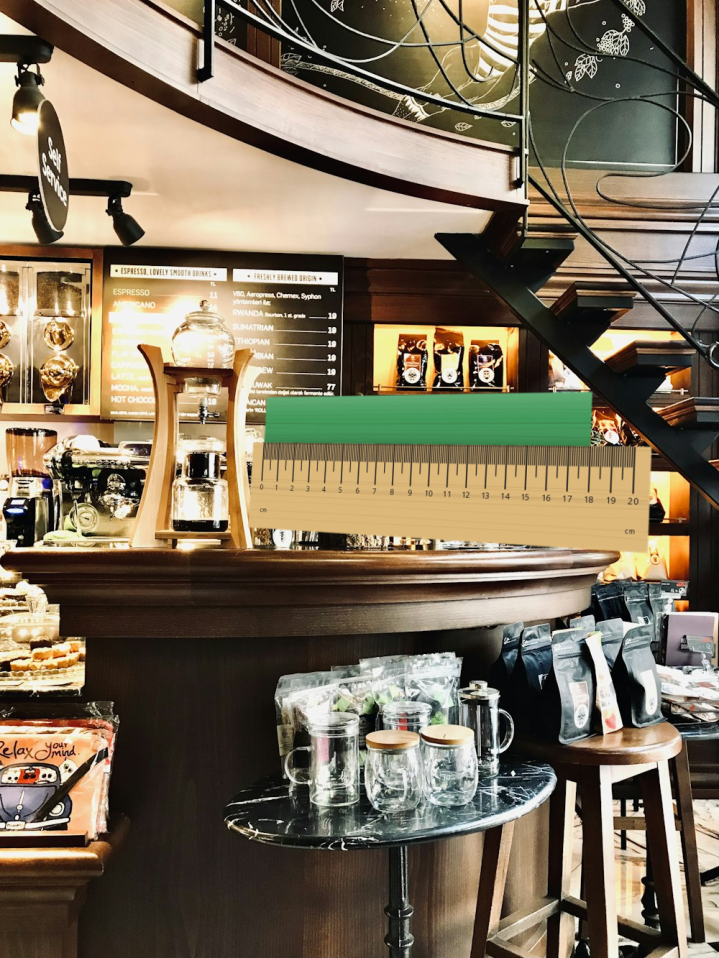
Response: 18
